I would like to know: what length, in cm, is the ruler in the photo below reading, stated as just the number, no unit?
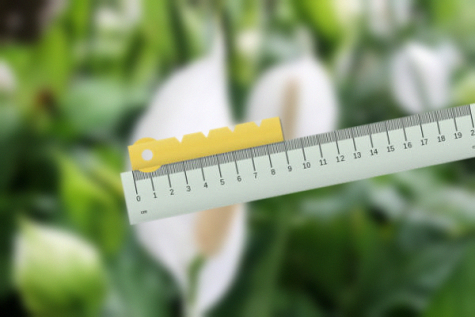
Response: 9
